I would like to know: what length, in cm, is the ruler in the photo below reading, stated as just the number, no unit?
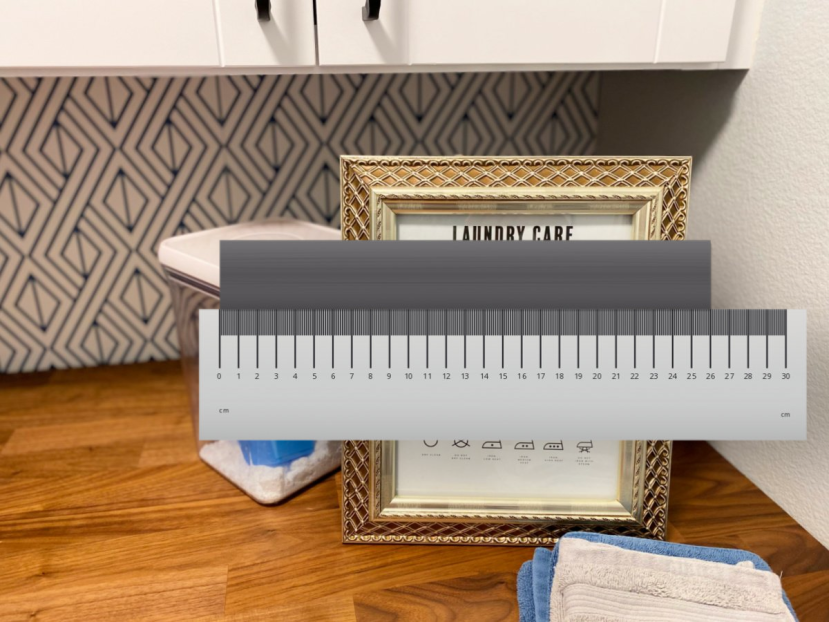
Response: 26
